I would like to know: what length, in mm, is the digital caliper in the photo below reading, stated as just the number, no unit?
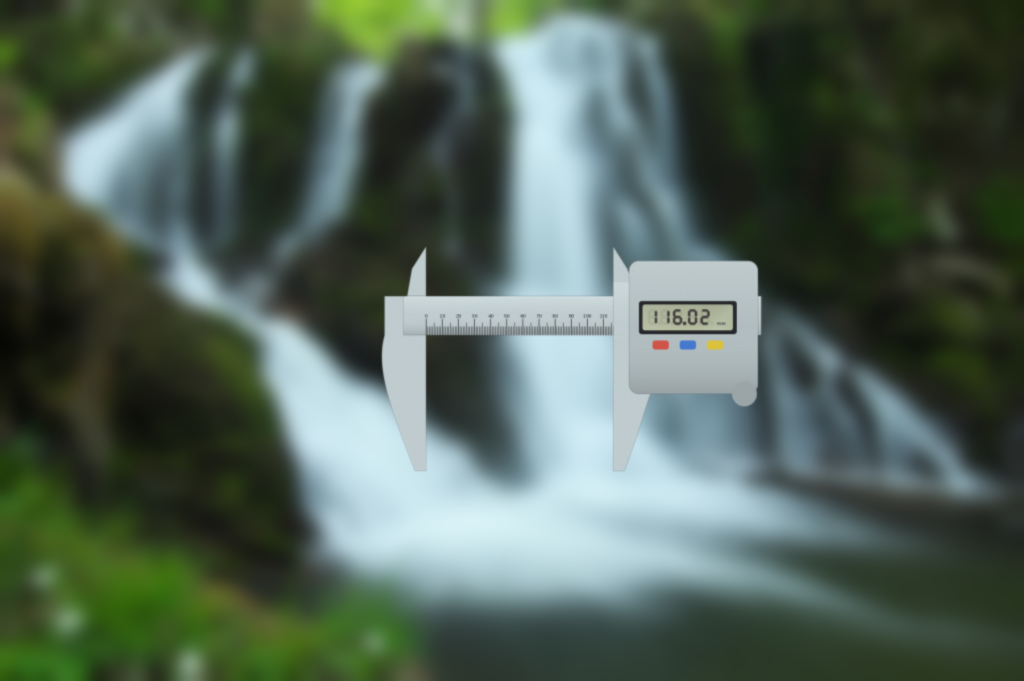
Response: 116.02
